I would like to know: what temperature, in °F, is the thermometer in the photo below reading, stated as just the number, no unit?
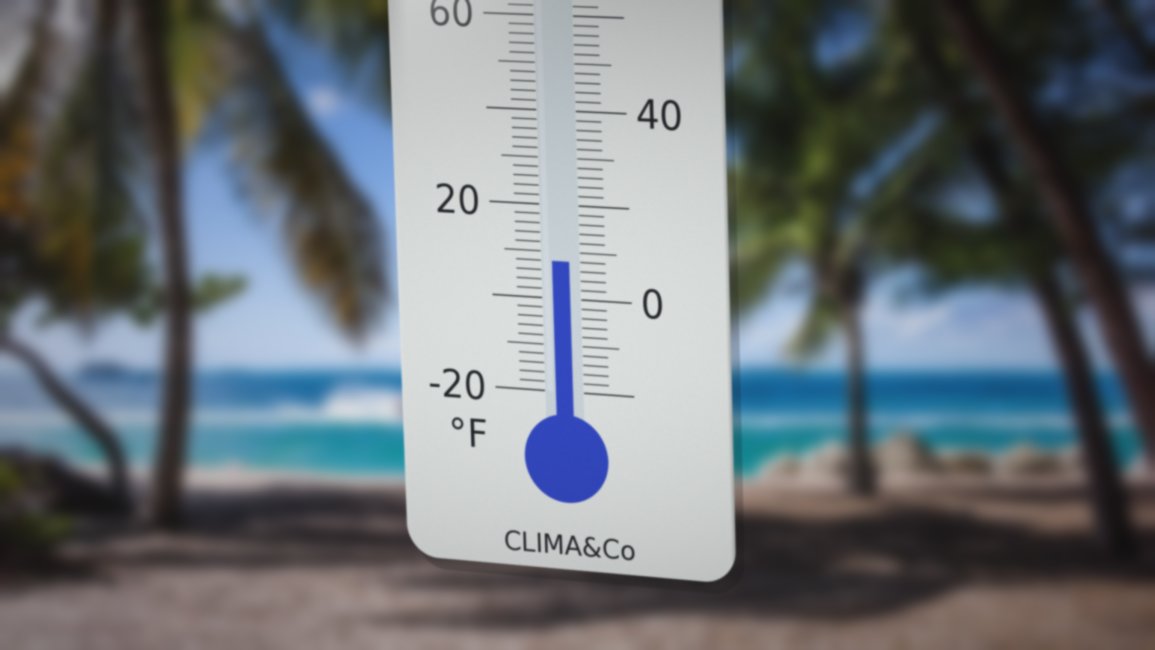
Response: 8
